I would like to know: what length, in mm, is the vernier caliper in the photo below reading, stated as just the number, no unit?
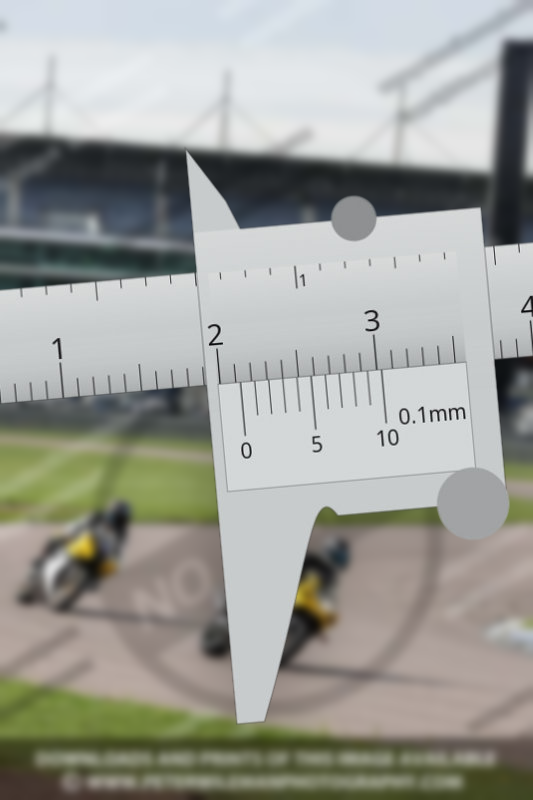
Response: 21.3
